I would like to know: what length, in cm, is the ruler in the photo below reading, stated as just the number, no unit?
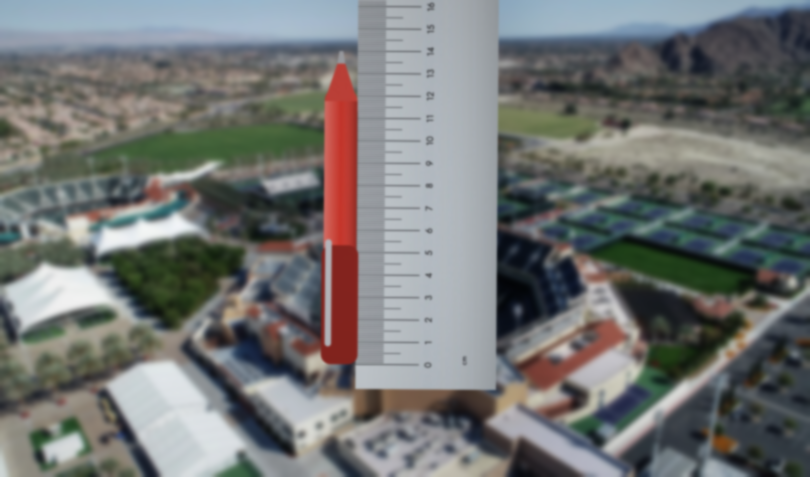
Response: 14
